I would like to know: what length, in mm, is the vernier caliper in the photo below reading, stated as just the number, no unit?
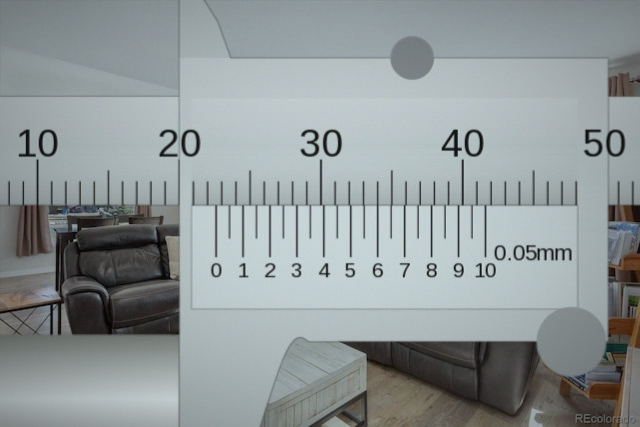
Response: 22.6
